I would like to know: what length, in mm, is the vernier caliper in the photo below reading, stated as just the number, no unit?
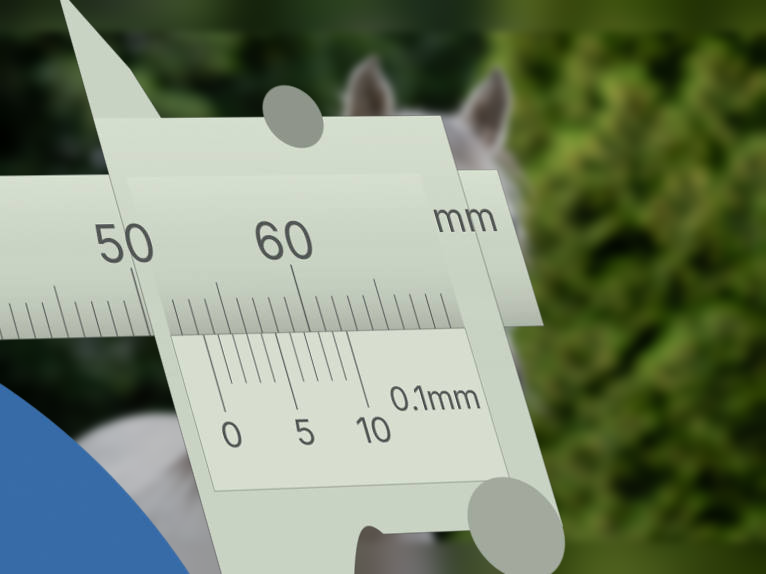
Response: 53.3
